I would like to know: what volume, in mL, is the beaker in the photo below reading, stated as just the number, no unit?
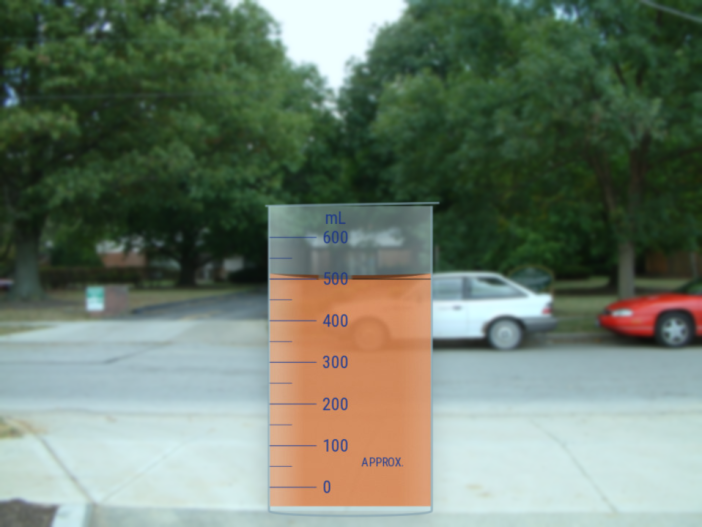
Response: 500
